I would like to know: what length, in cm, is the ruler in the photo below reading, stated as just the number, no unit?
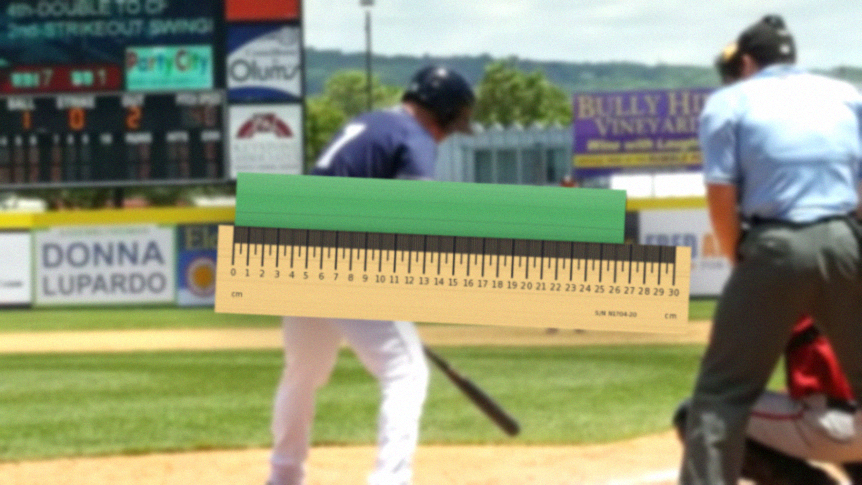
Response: 26.5
